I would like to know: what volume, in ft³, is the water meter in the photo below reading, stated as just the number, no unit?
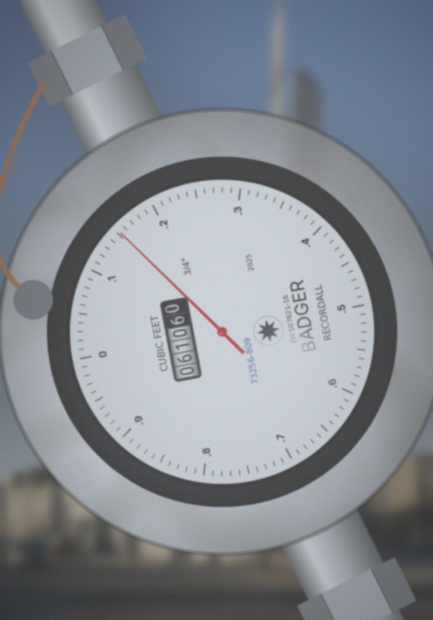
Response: 61060.15
